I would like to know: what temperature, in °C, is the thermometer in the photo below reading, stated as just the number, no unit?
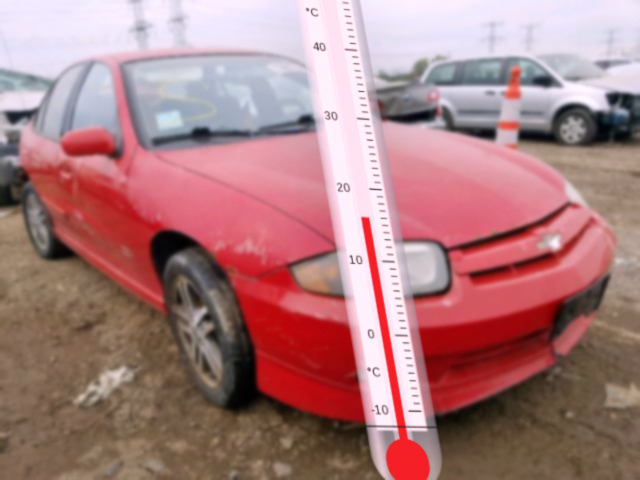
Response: 16
